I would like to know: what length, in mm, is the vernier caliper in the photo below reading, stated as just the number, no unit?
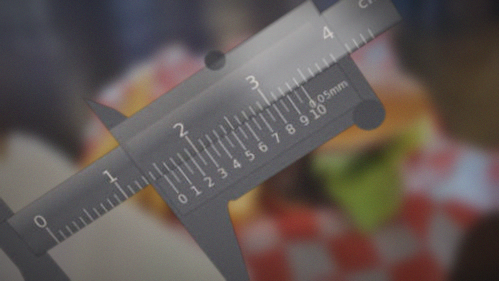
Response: 15.2
